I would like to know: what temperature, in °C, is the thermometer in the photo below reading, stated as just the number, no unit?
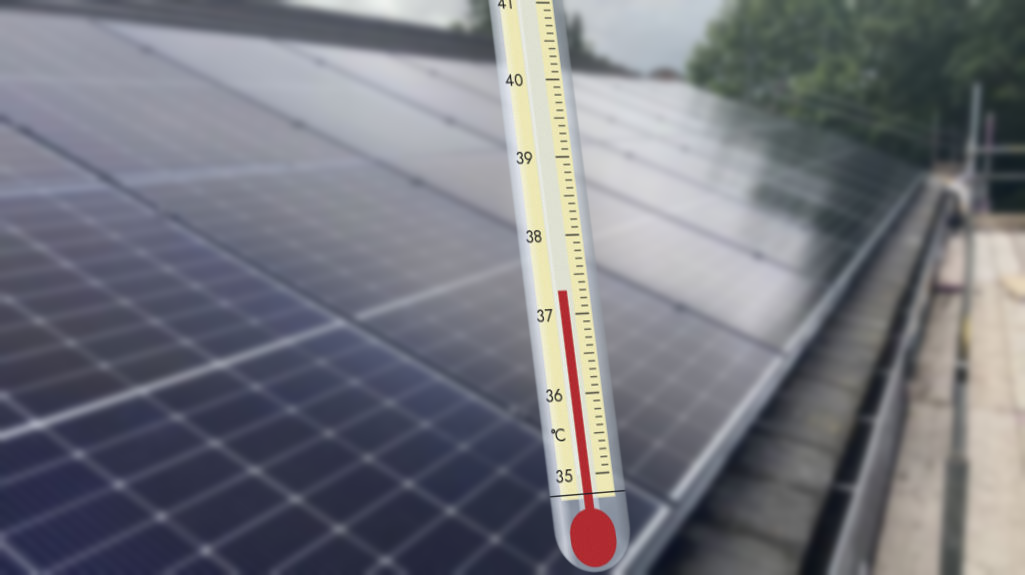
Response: 37.3
